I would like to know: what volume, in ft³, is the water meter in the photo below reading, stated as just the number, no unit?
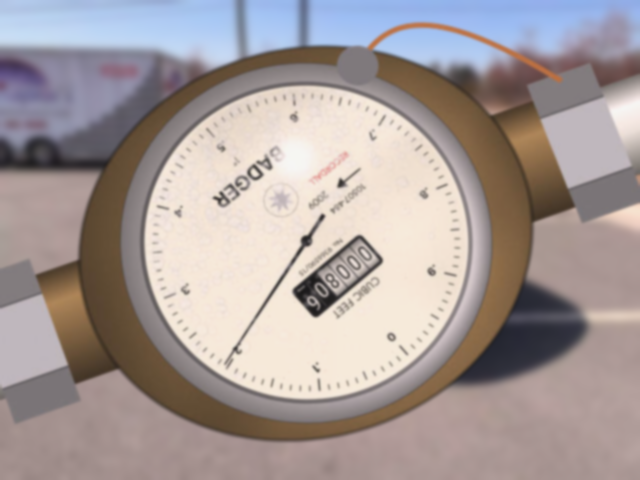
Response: 806.20
